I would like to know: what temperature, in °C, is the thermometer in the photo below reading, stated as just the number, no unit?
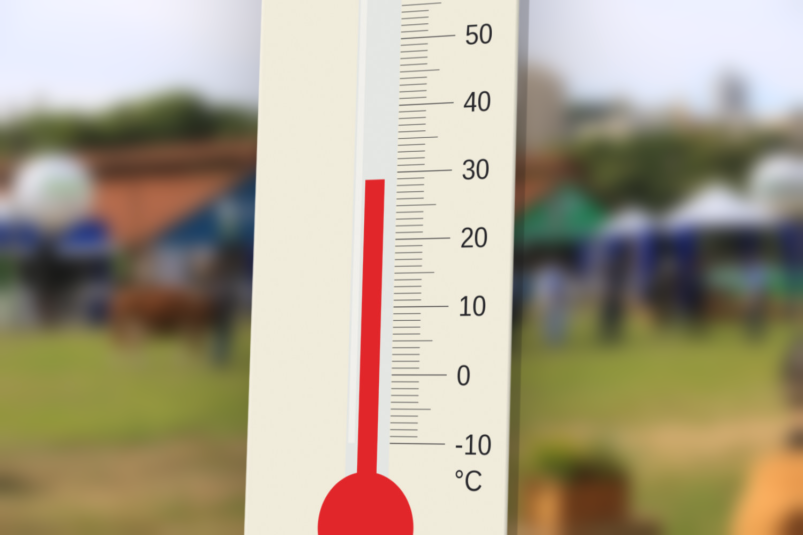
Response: 29
